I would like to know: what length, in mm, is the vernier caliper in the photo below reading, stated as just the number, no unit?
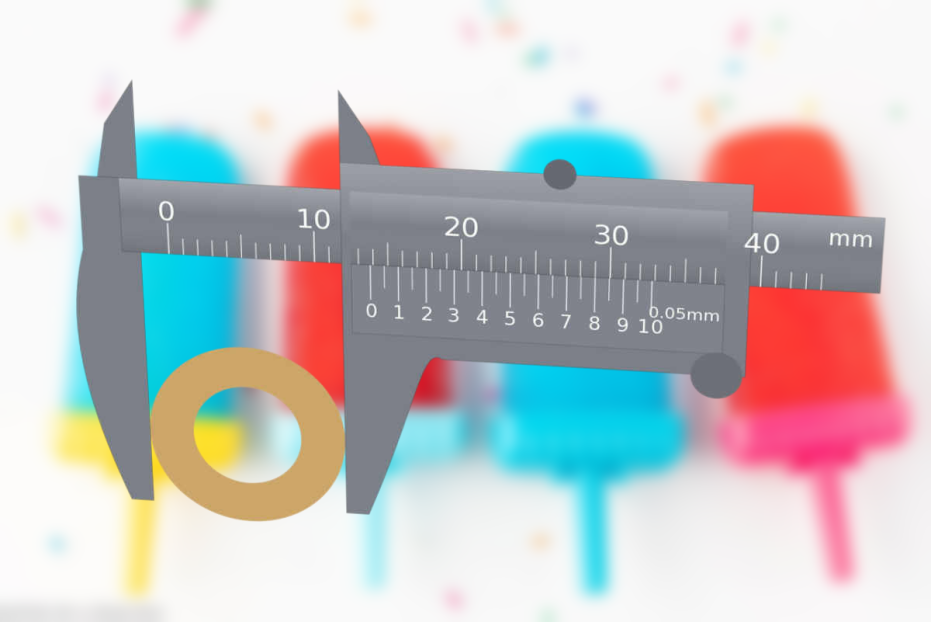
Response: 13.8
